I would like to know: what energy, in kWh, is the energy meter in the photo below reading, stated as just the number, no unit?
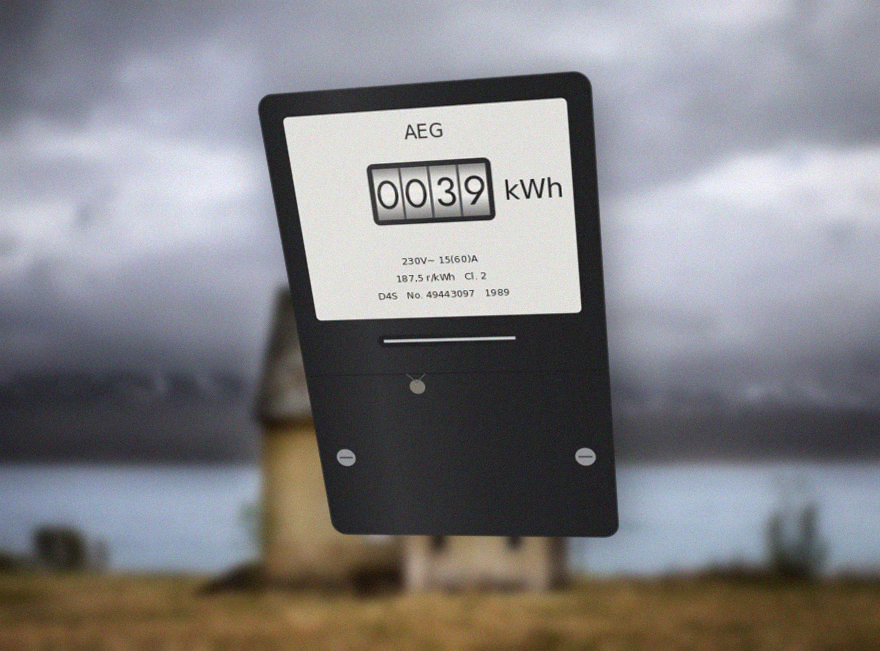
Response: 39
